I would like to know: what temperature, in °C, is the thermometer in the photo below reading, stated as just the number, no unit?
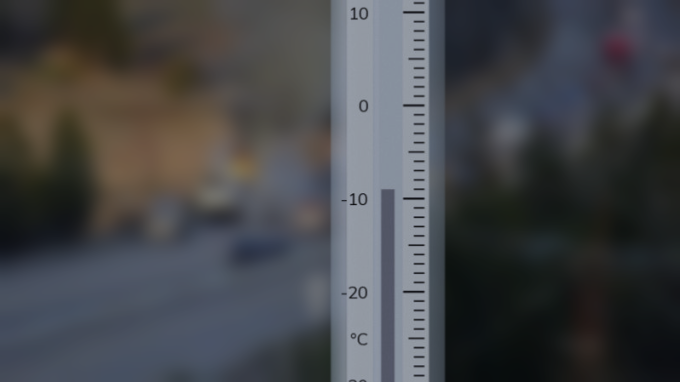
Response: -9
